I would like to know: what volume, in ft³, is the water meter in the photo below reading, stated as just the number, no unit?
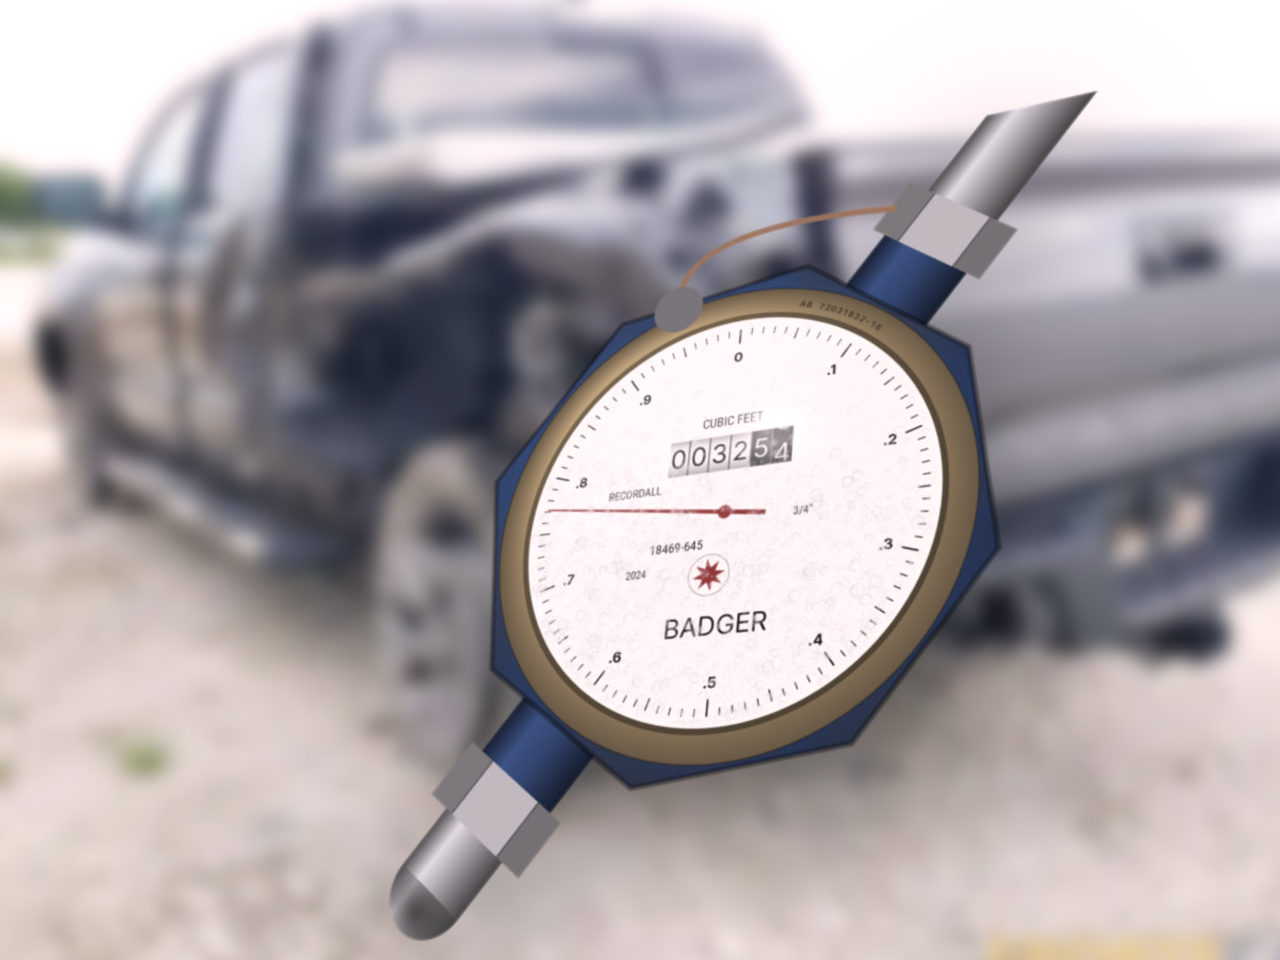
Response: 3253.77
